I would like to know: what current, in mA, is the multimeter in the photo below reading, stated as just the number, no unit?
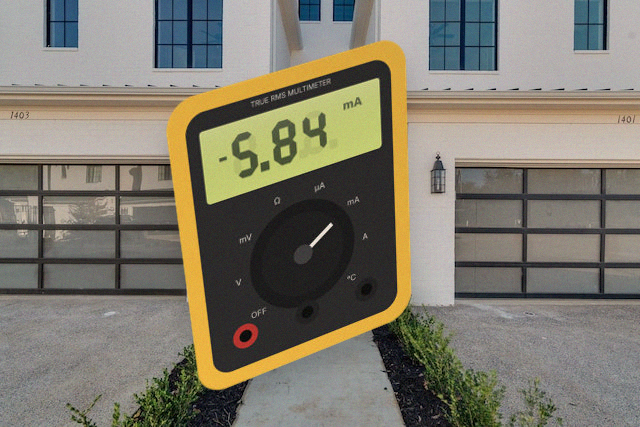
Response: -5.84
